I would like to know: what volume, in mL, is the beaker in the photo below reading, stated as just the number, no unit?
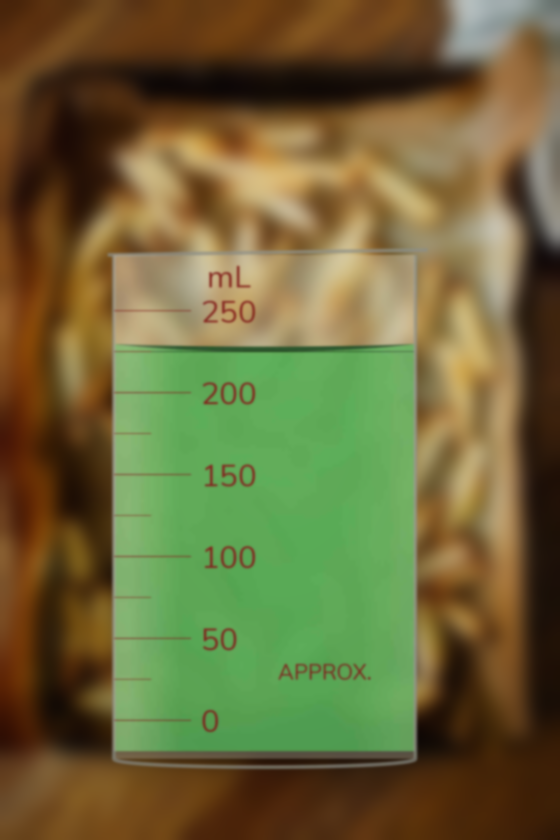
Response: 225
